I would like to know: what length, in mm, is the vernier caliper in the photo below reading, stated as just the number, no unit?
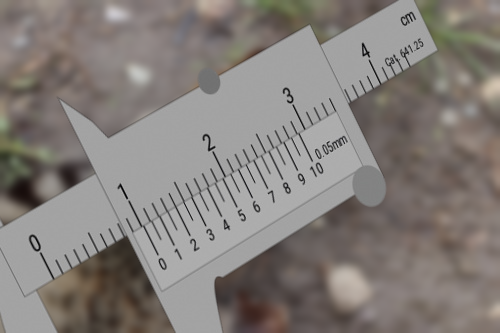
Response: 10.2
